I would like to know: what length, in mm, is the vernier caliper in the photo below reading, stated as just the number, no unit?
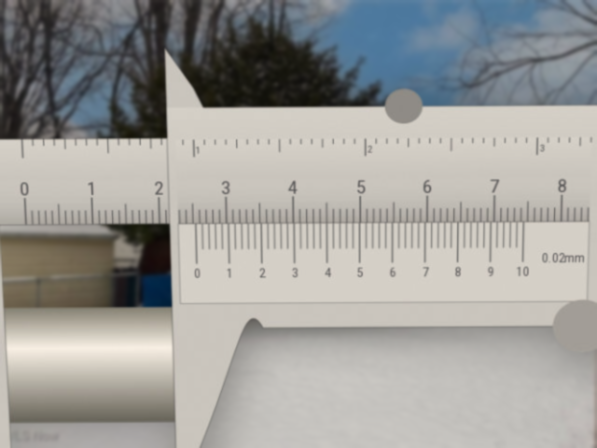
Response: 25.4
